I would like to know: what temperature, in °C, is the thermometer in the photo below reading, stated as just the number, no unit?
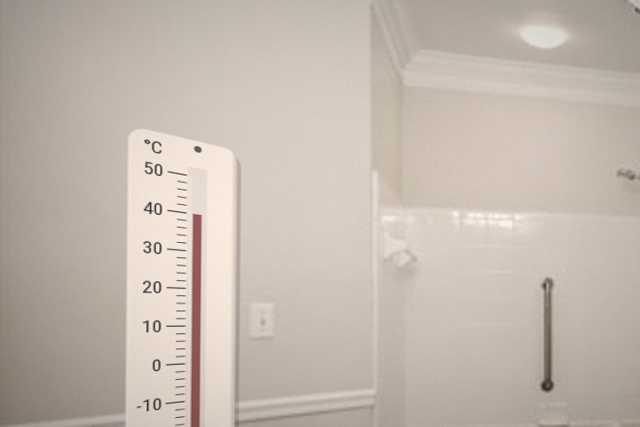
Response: 40
